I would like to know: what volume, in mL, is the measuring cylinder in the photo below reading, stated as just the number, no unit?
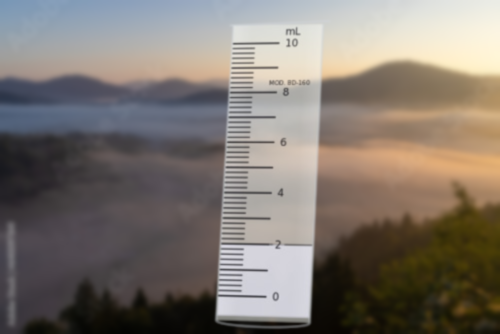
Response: 2
